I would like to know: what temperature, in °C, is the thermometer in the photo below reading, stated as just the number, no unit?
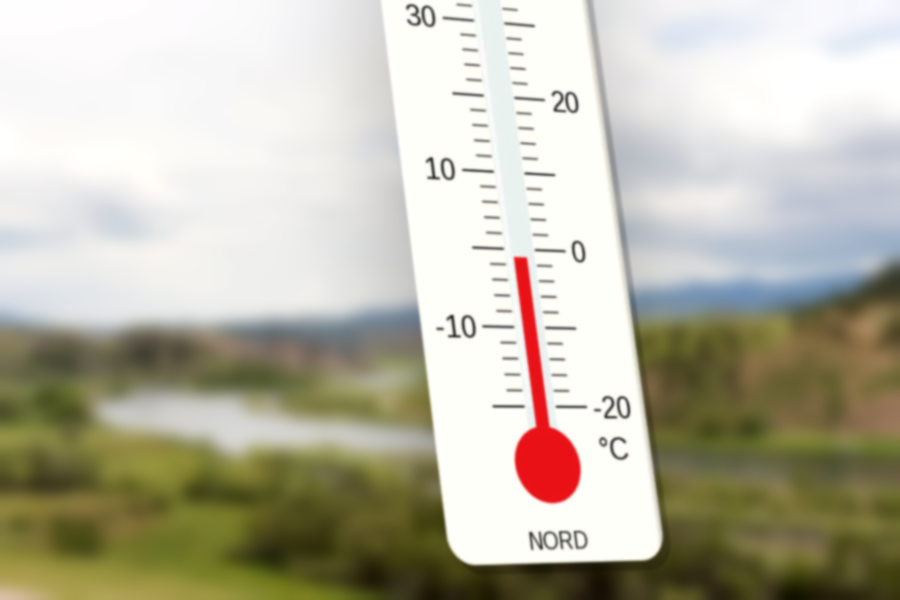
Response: -1
